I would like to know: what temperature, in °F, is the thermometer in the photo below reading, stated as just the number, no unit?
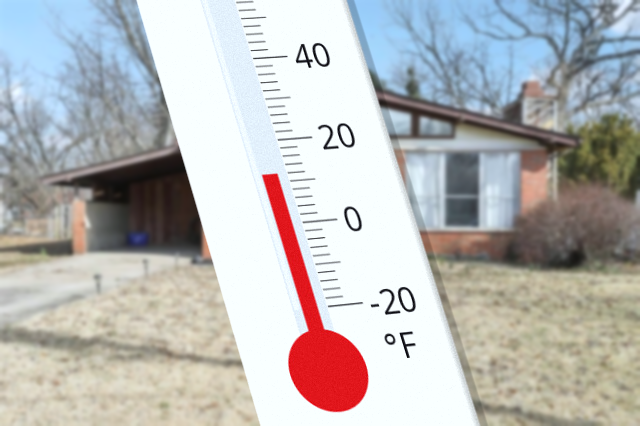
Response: 12
